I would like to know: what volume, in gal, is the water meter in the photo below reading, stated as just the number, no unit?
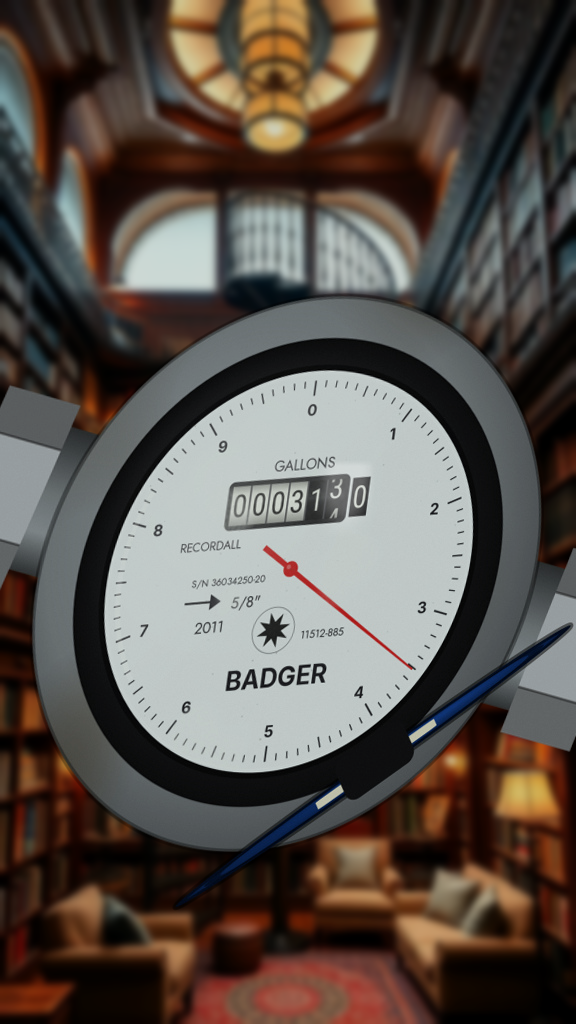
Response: 3133.5
